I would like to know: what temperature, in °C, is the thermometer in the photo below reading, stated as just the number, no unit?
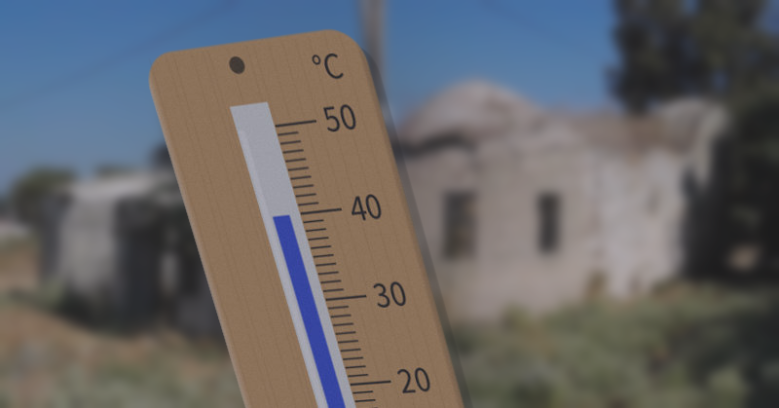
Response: 40
